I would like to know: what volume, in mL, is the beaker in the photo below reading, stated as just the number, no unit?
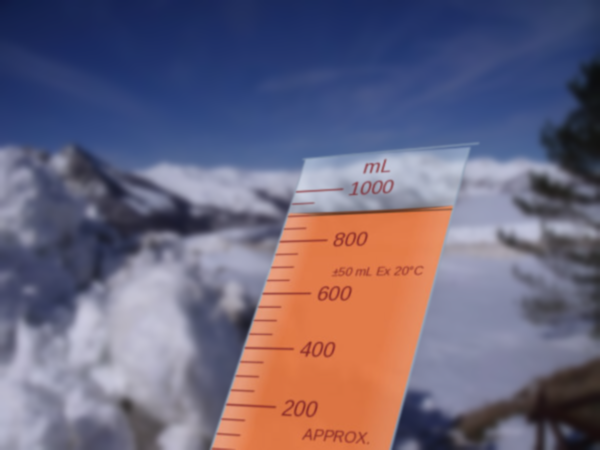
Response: 900
